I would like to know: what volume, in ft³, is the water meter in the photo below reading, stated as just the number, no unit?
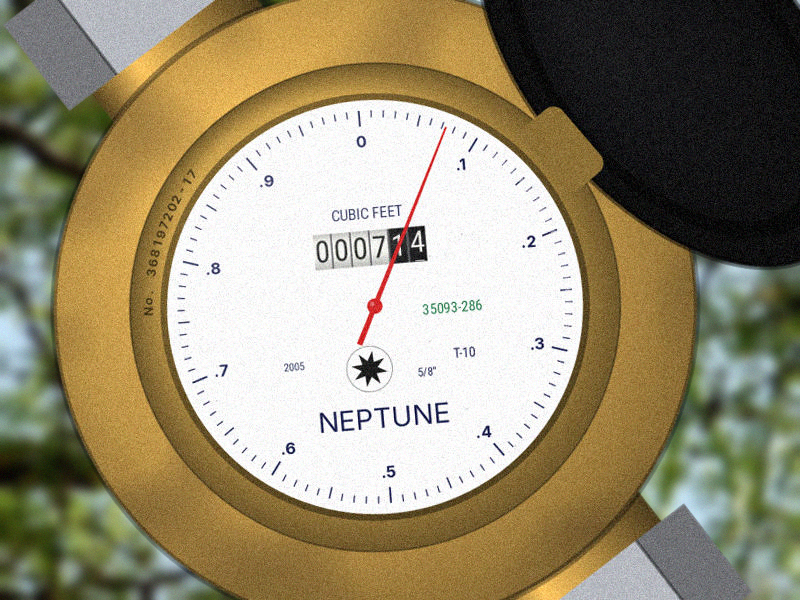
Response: 714.07
